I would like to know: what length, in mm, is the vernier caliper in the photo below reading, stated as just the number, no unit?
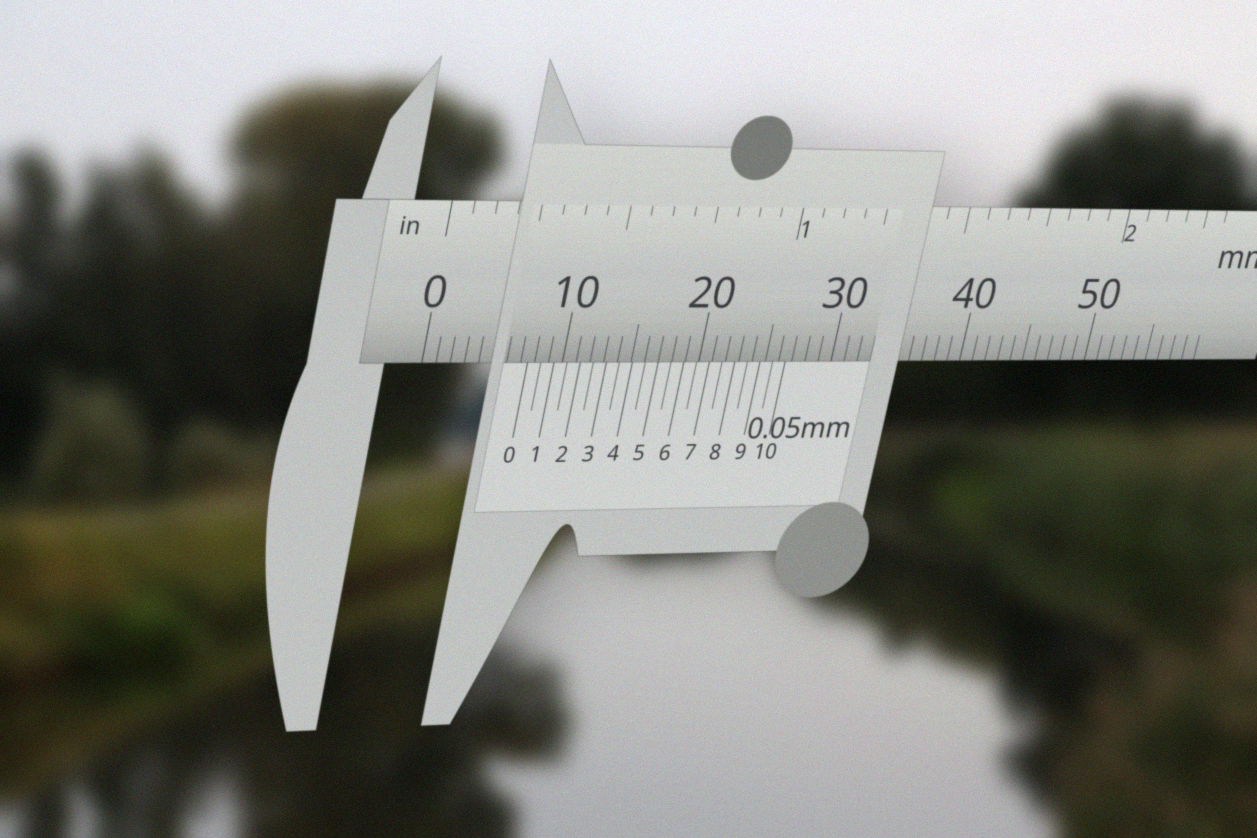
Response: 7.5
